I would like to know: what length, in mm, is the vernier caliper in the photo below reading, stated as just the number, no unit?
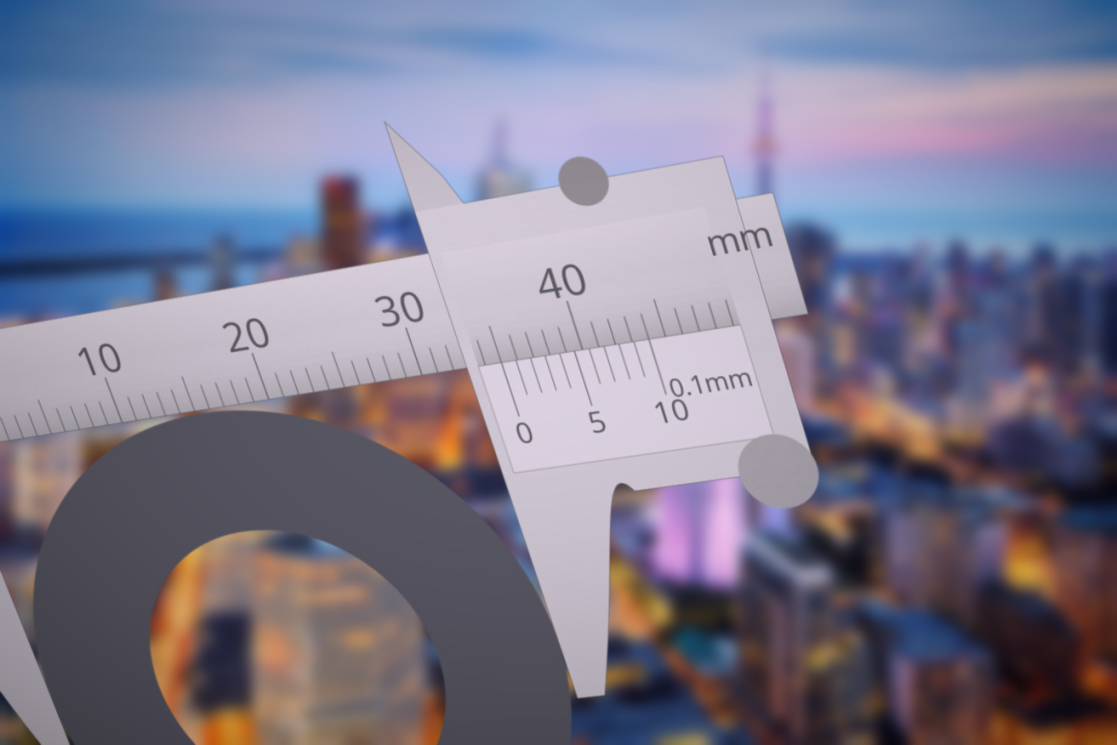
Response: 35.0
